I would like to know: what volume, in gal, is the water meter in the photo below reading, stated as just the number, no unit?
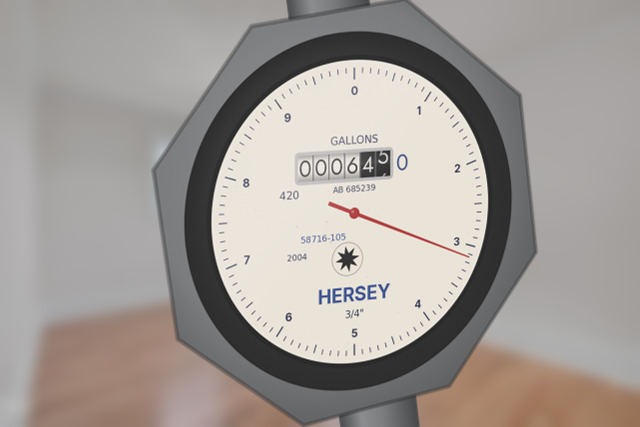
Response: 6453.1
